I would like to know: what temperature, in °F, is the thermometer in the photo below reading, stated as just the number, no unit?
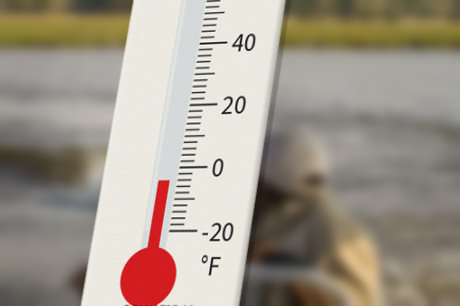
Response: -4
